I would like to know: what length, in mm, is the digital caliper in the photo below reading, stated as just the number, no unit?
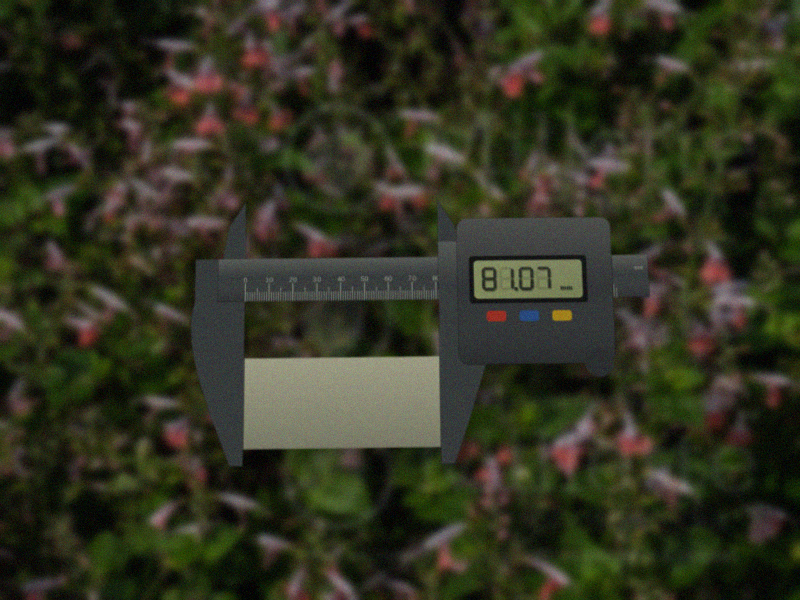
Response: 81.07
